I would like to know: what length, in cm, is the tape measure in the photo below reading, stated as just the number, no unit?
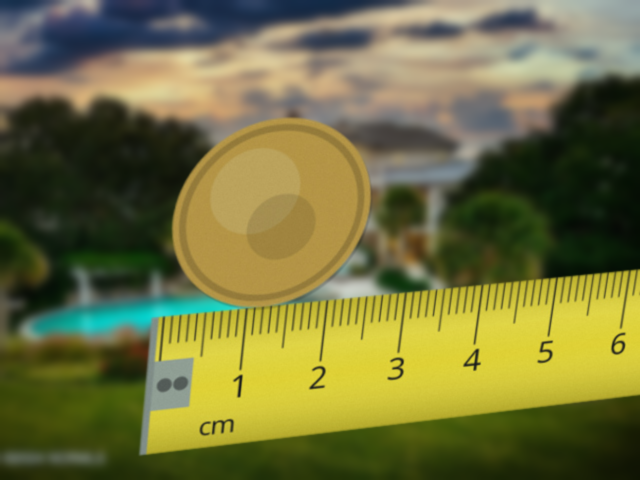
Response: 2.4
